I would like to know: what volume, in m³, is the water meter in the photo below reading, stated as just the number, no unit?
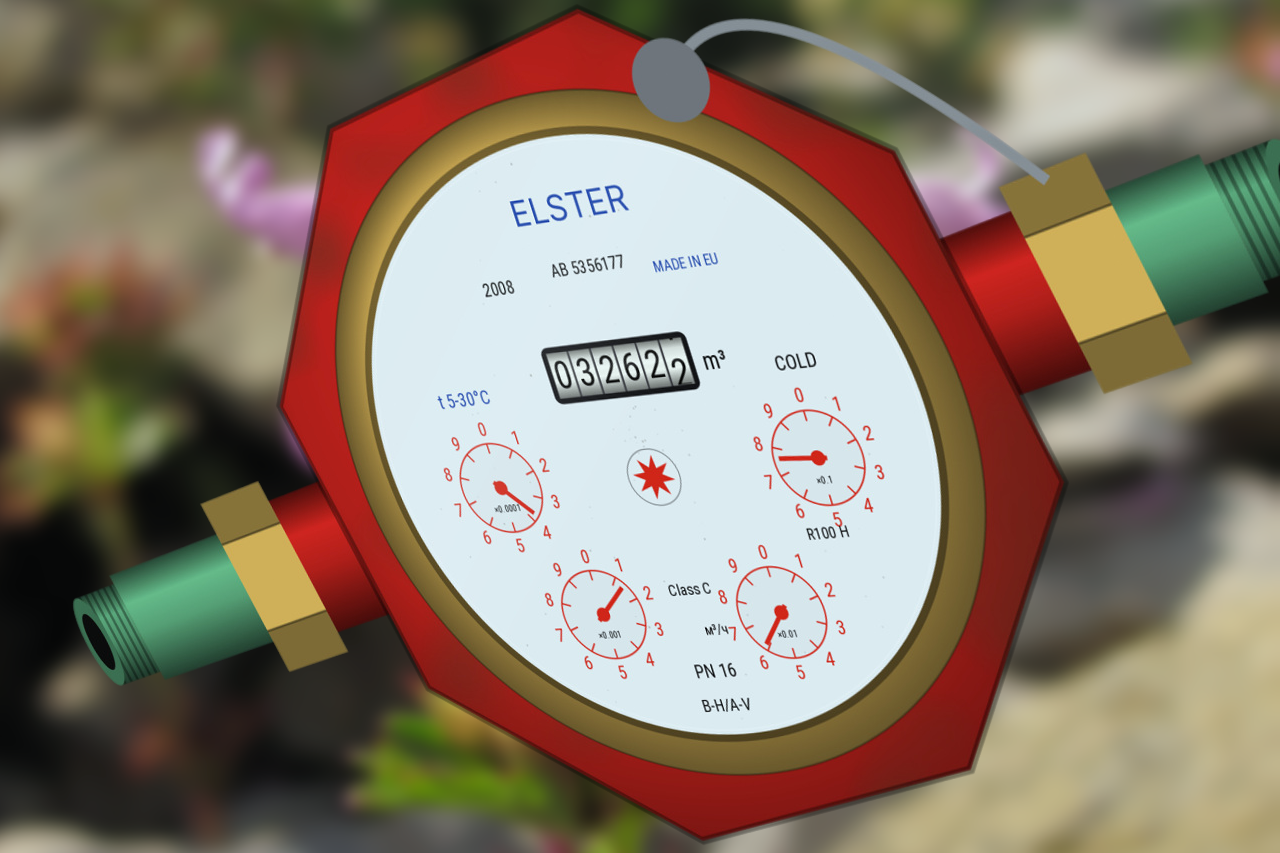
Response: 32621.7613
